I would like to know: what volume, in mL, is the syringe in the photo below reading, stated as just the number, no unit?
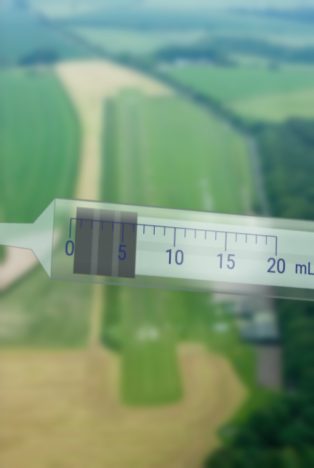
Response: 0.5
